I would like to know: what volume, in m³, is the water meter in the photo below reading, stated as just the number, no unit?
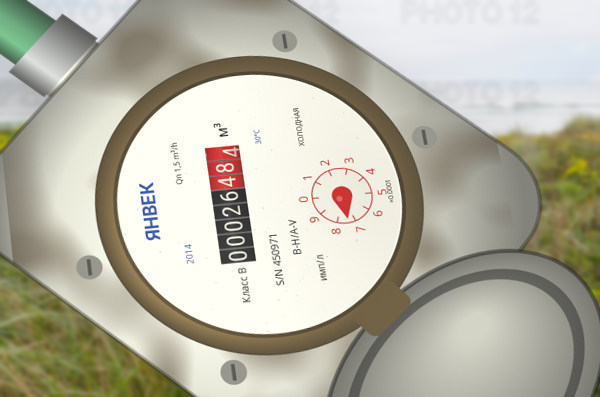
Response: 26.4837
